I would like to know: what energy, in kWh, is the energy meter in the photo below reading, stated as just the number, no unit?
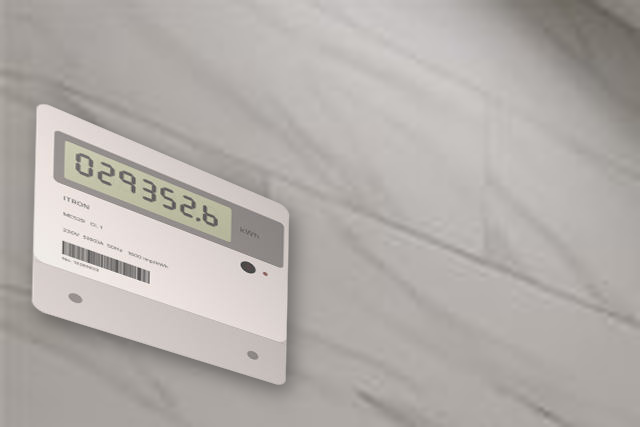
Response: 29352.6
